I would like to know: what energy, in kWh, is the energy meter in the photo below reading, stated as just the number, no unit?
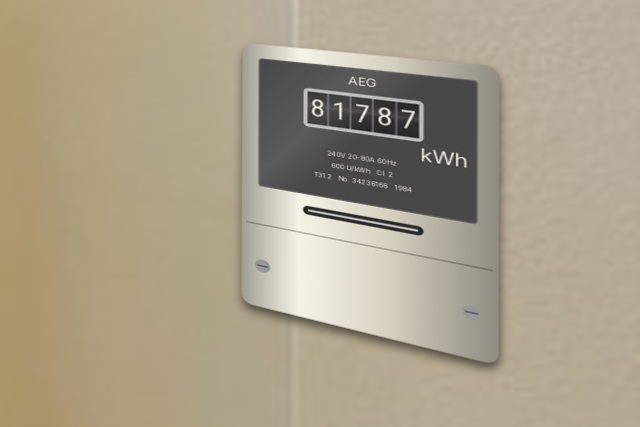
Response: 81787
